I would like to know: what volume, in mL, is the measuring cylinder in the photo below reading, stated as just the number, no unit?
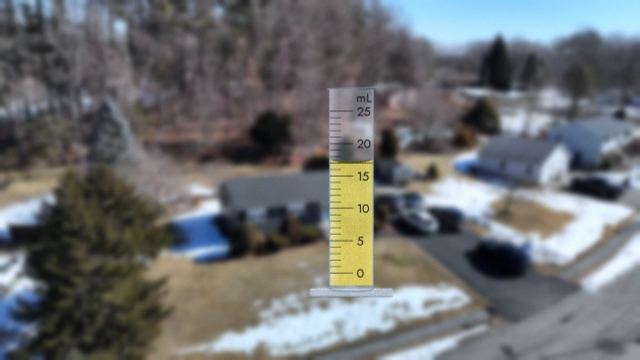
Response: 17
